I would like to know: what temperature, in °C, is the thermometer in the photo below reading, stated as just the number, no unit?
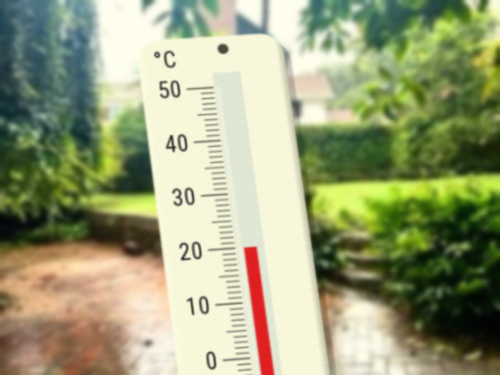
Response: 20
